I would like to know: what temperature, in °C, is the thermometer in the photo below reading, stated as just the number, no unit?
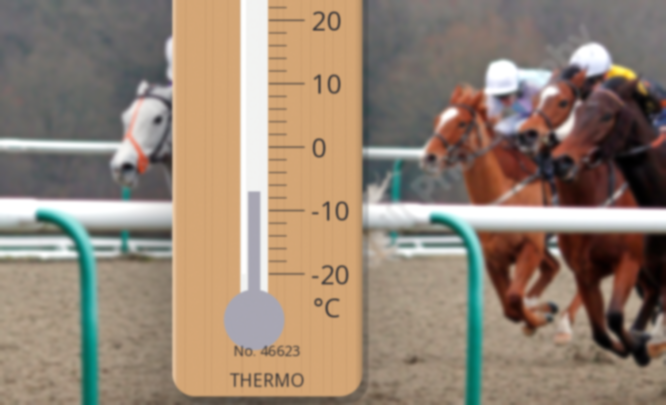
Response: -7
